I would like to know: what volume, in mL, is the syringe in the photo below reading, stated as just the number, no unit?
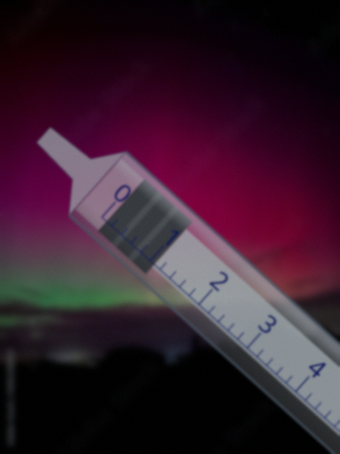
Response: 0.1
